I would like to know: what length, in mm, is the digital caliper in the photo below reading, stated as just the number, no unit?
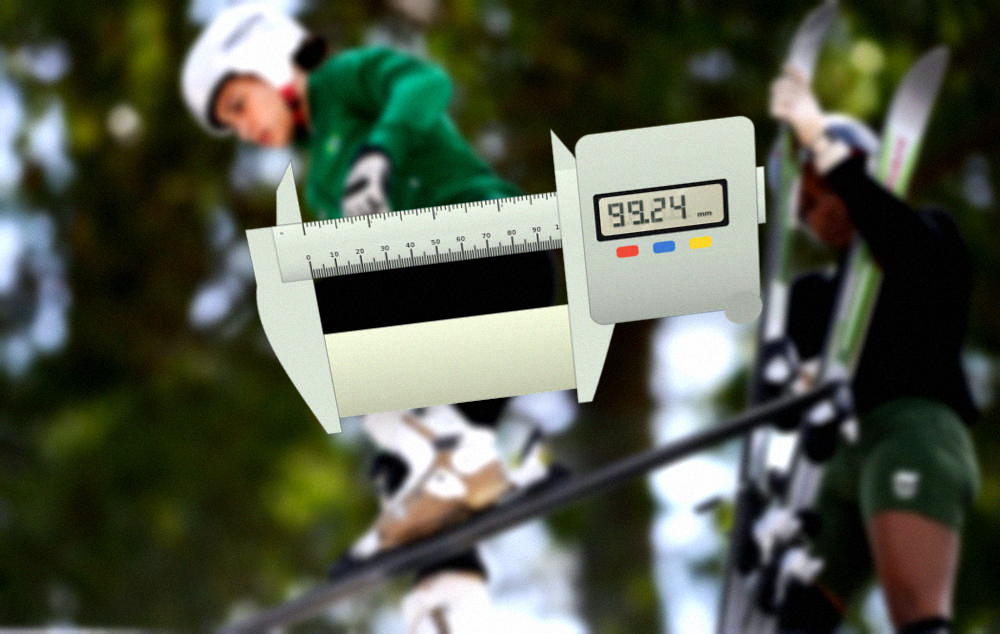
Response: 99.24
